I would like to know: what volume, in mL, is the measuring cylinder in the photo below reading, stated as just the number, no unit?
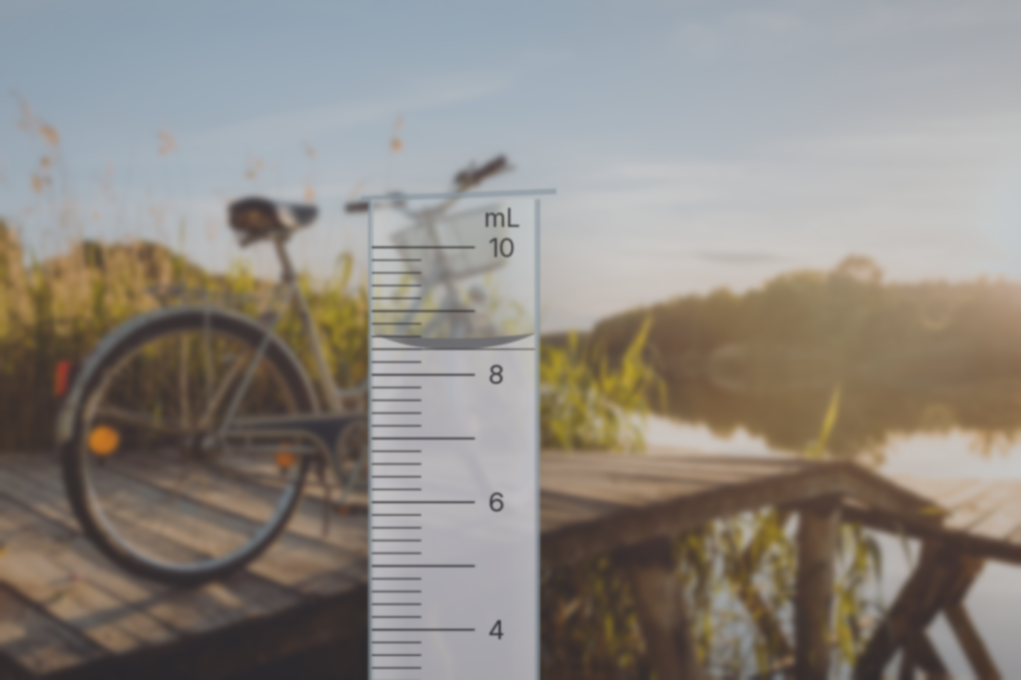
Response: 8.4
